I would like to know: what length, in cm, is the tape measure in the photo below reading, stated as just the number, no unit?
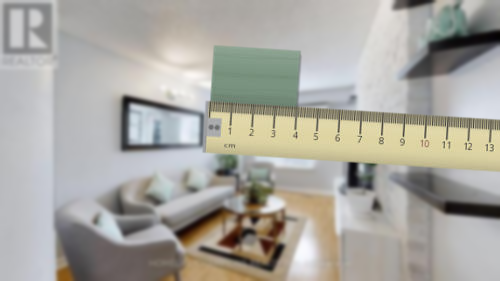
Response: 4
